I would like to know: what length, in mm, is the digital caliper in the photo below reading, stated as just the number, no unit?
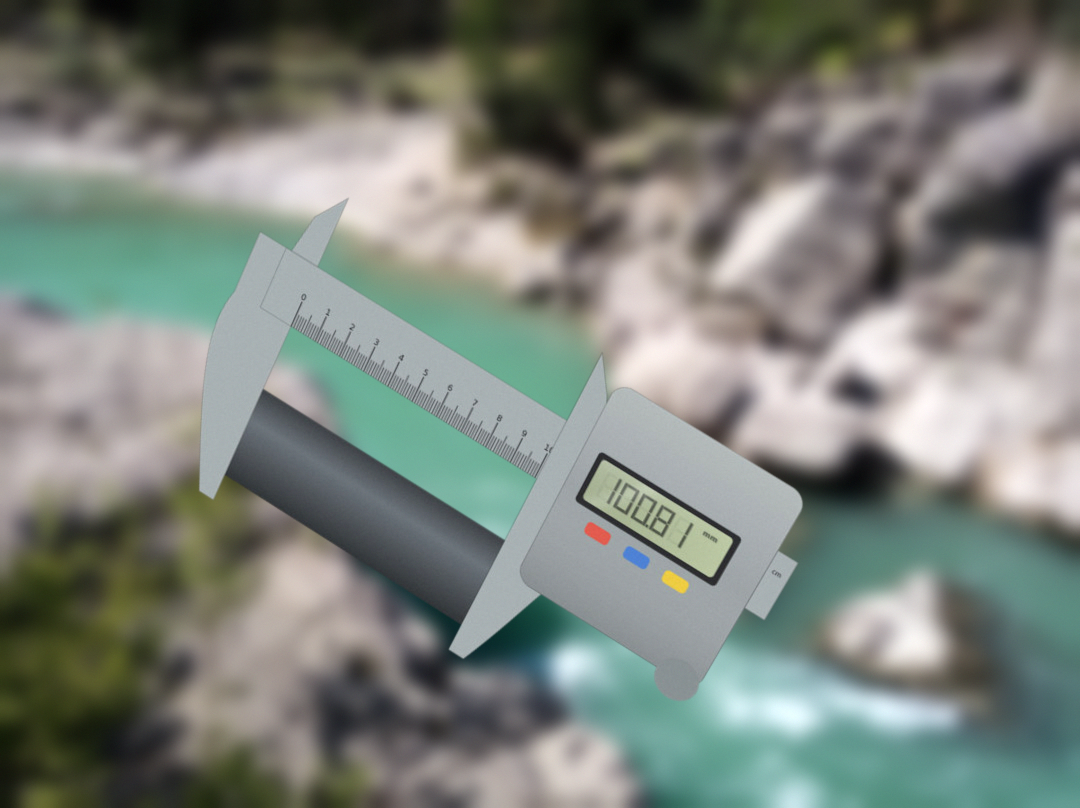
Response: 100.81
